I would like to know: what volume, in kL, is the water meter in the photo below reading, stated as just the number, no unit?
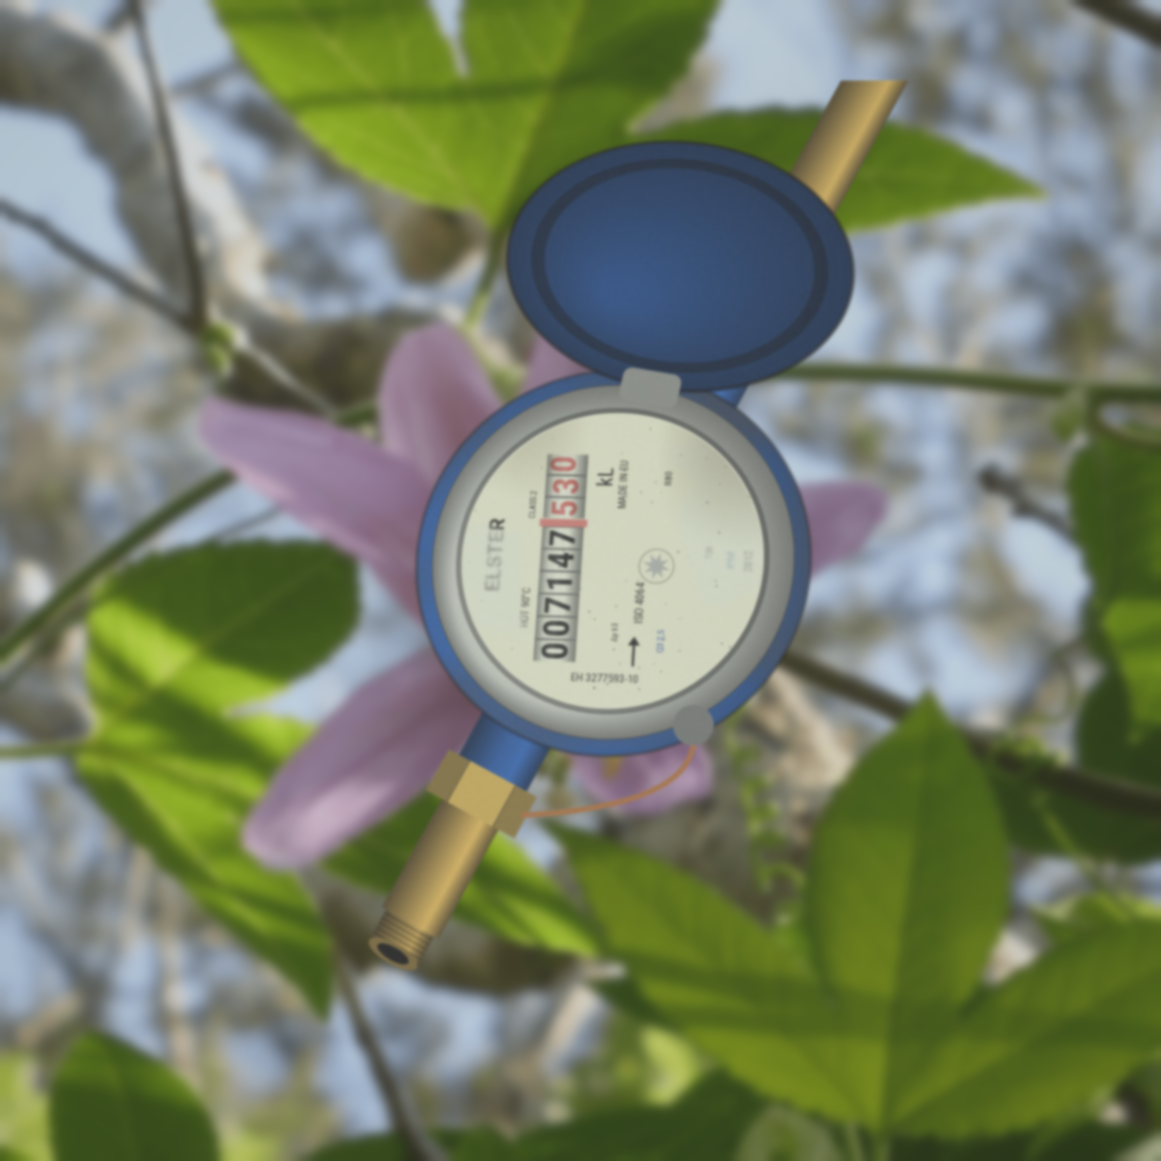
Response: 7147.530
